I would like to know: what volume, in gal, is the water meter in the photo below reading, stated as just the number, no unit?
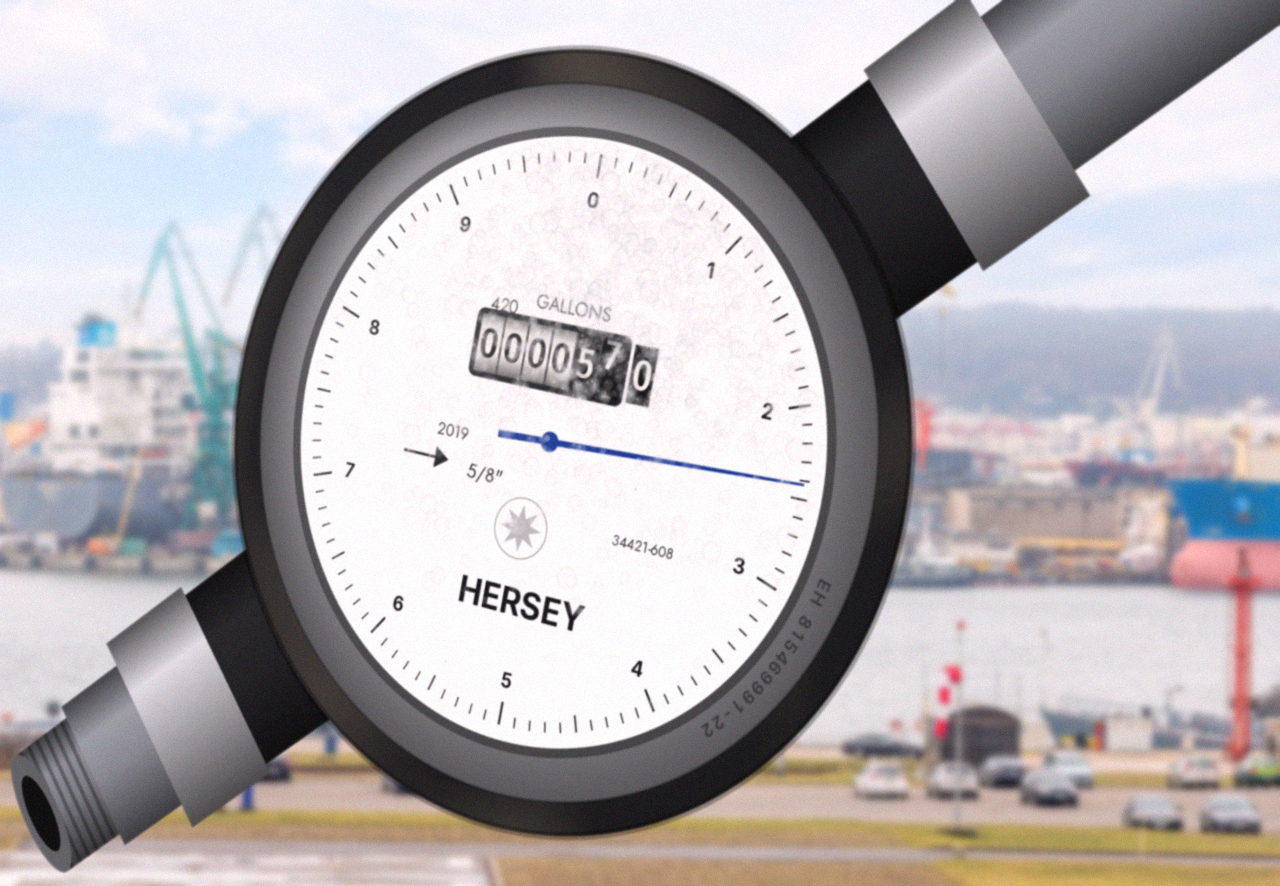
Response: 572.4
